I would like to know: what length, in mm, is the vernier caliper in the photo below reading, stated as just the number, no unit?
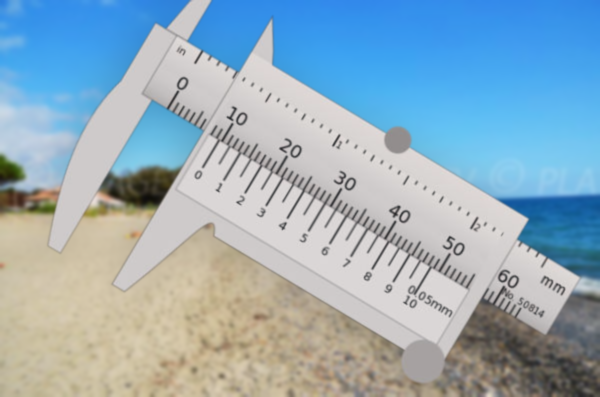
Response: 9.5
